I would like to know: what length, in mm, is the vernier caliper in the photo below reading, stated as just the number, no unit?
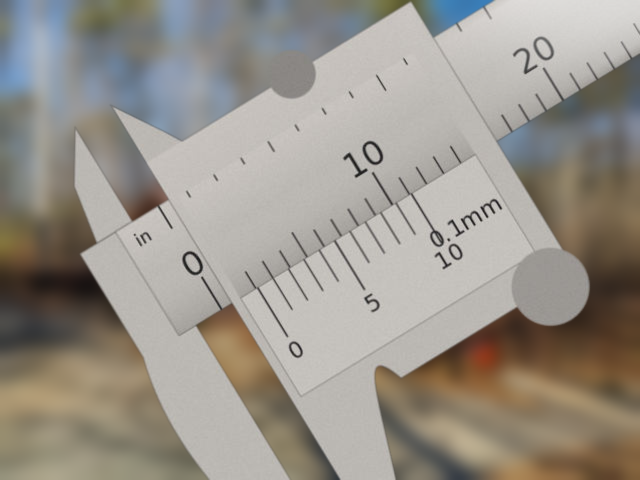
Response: 2.1
